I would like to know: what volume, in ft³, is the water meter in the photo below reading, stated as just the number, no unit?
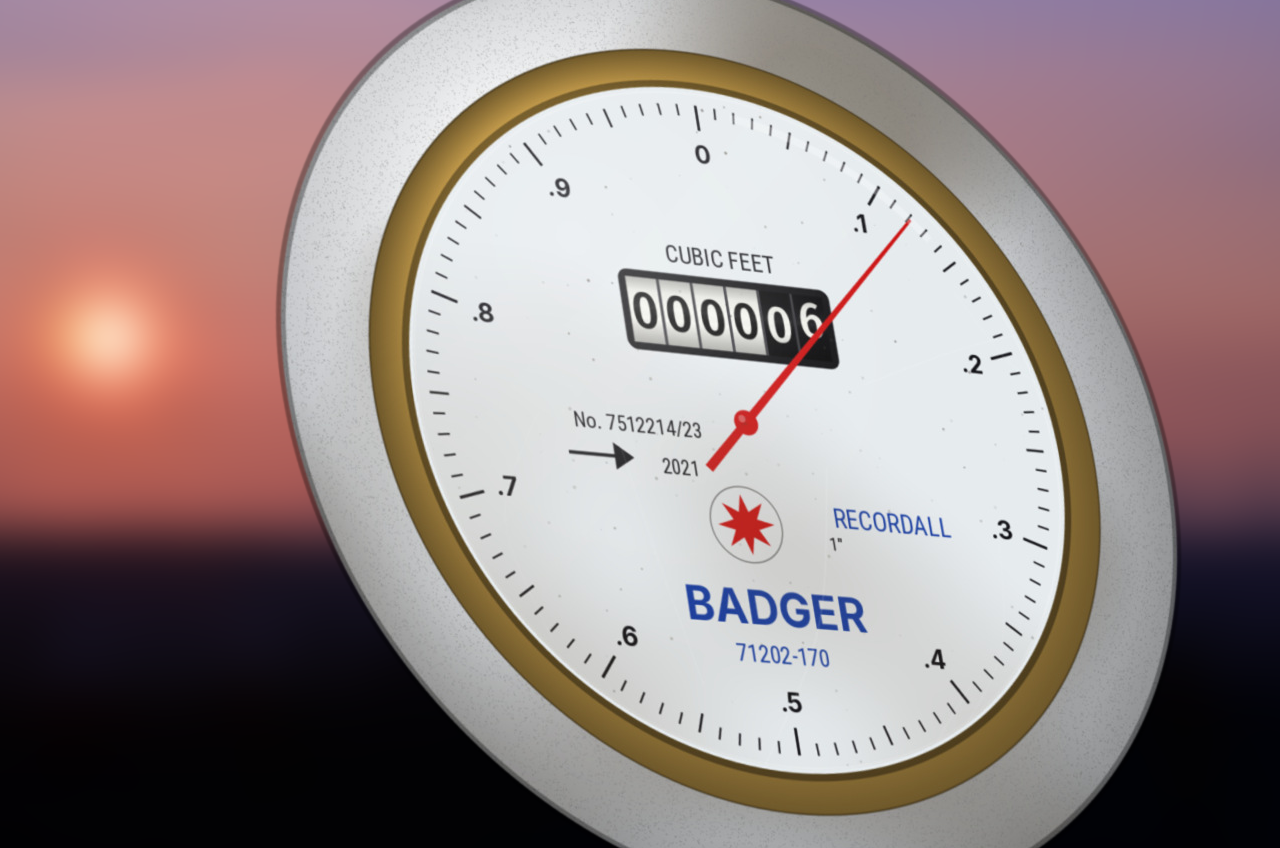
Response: 6.12
